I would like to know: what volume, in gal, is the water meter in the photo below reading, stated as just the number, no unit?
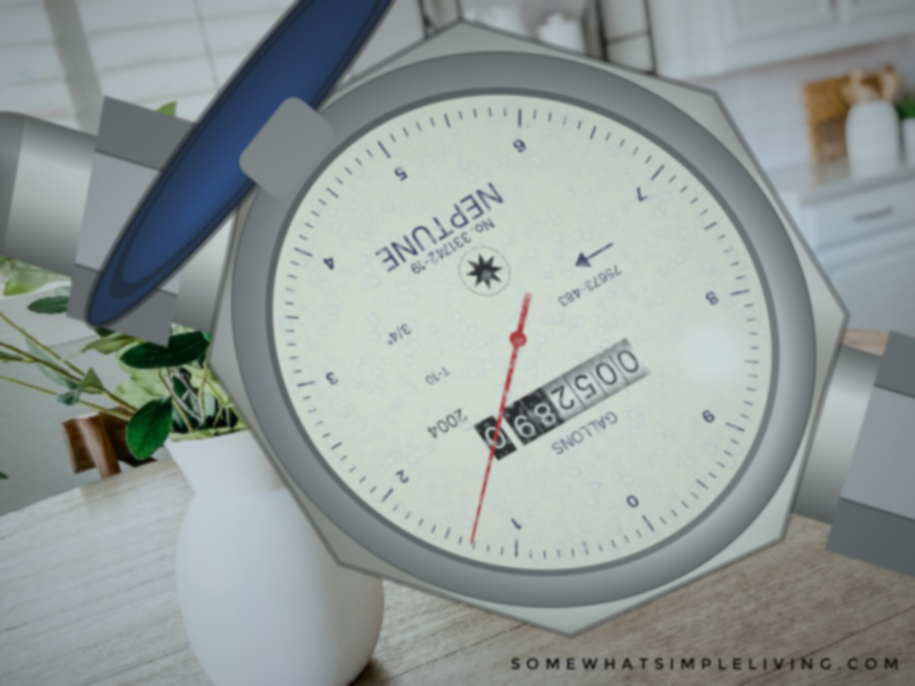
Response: 52891.3
